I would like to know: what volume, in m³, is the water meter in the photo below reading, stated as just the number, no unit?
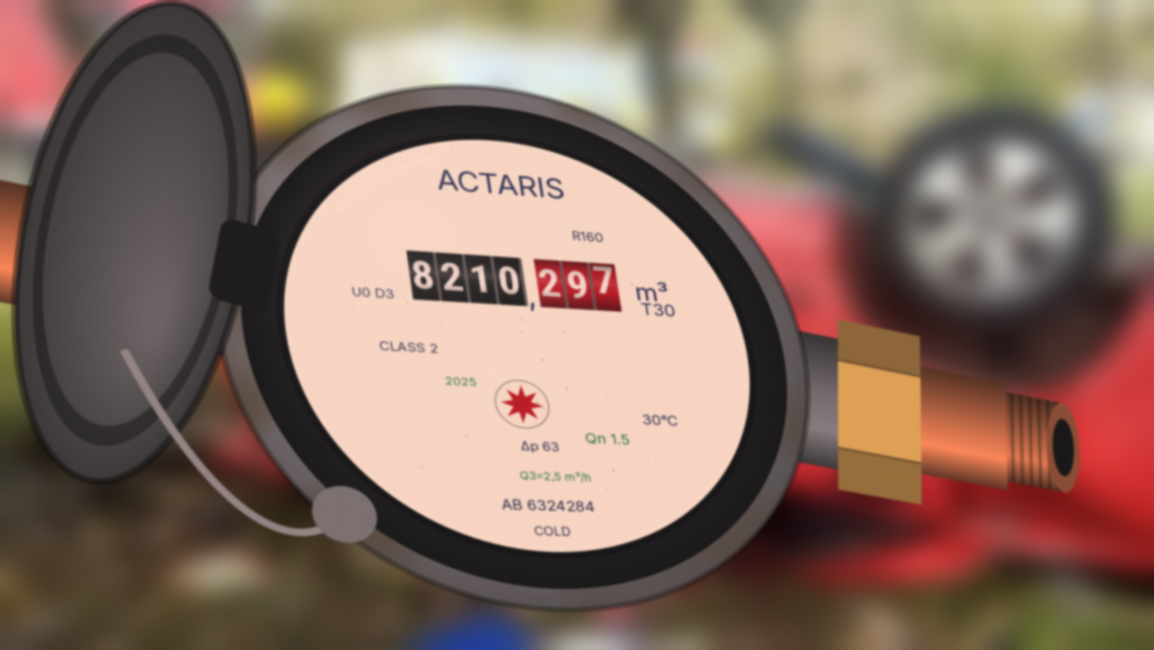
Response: 8210.297
